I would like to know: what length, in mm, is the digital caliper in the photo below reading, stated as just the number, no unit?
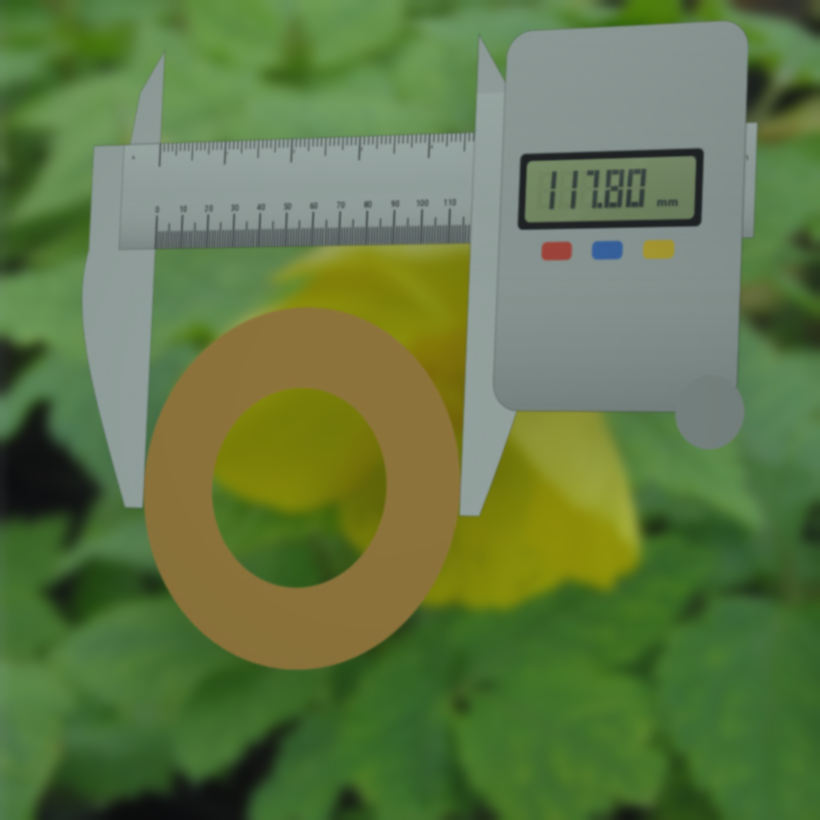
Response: 117.80
